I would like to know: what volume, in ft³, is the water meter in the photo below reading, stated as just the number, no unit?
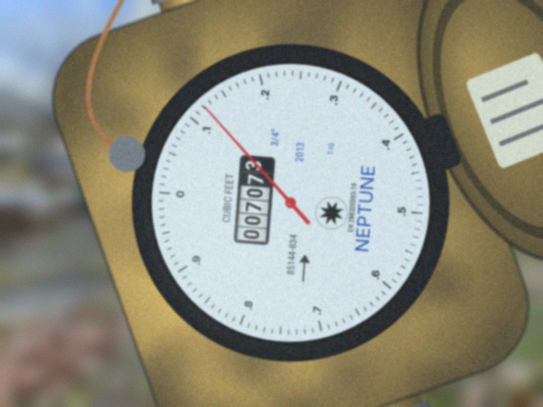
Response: 7073.12
